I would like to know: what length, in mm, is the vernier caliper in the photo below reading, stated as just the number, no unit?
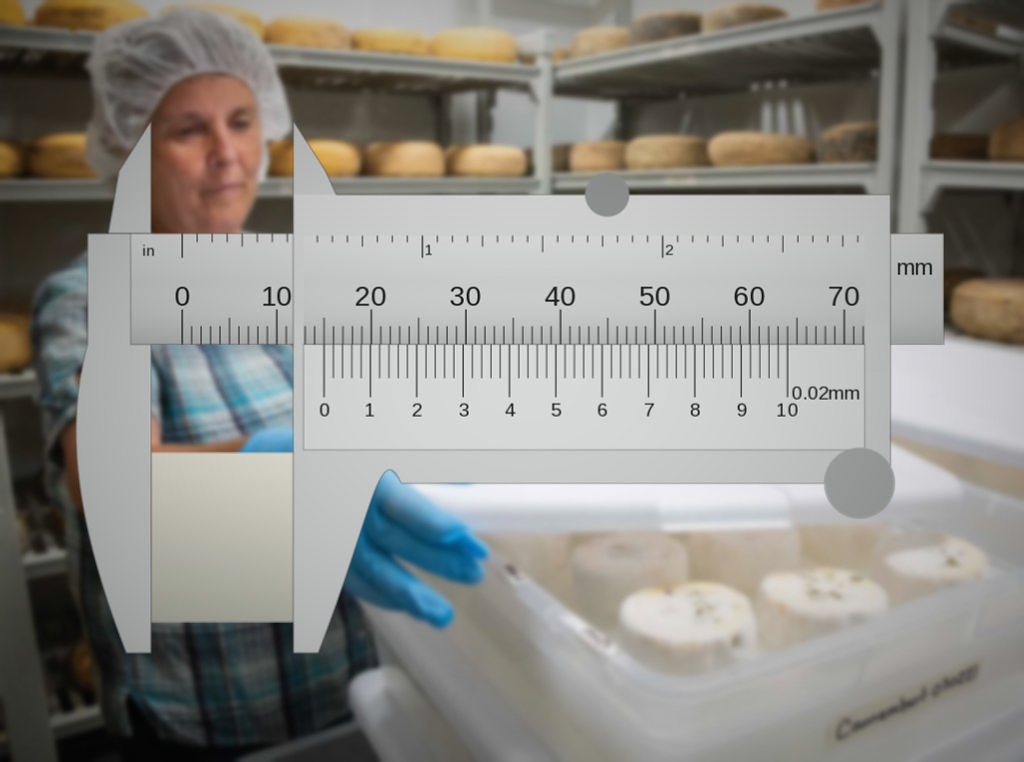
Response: 15.0
